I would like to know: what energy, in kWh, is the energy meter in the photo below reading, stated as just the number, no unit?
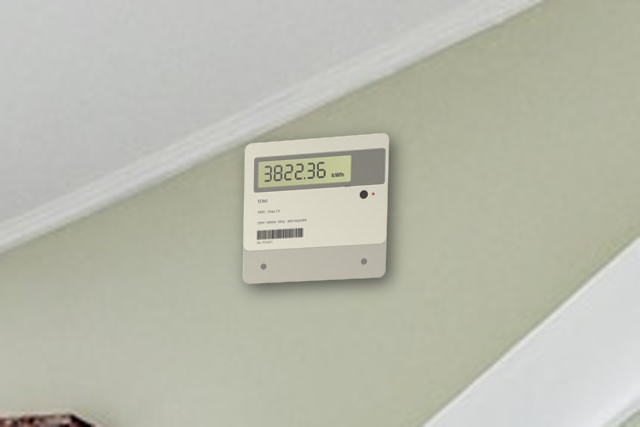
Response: 3822.36
